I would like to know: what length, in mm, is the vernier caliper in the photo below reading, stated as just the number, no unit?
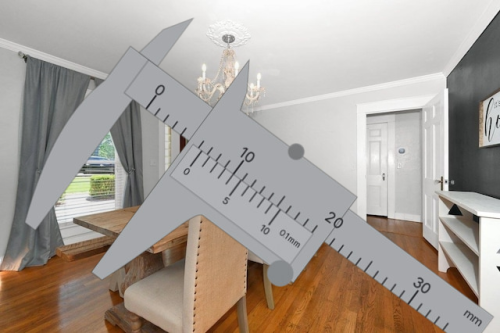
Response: 6.4
